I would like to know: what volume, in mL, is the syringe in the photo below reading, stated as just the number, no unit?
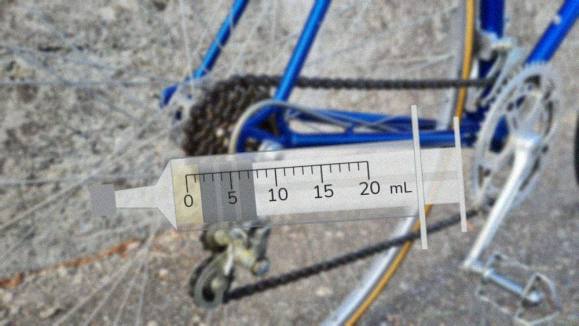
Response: 1.5
